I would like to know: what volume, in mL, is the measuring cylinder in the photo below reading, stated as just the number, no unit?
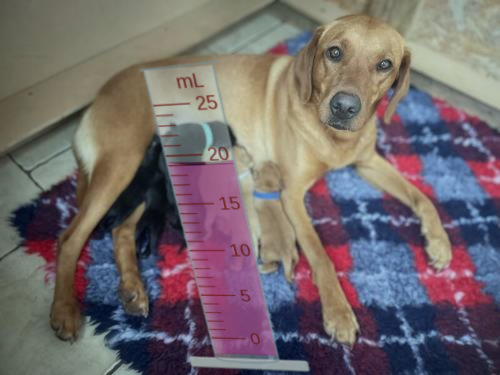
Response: 19
